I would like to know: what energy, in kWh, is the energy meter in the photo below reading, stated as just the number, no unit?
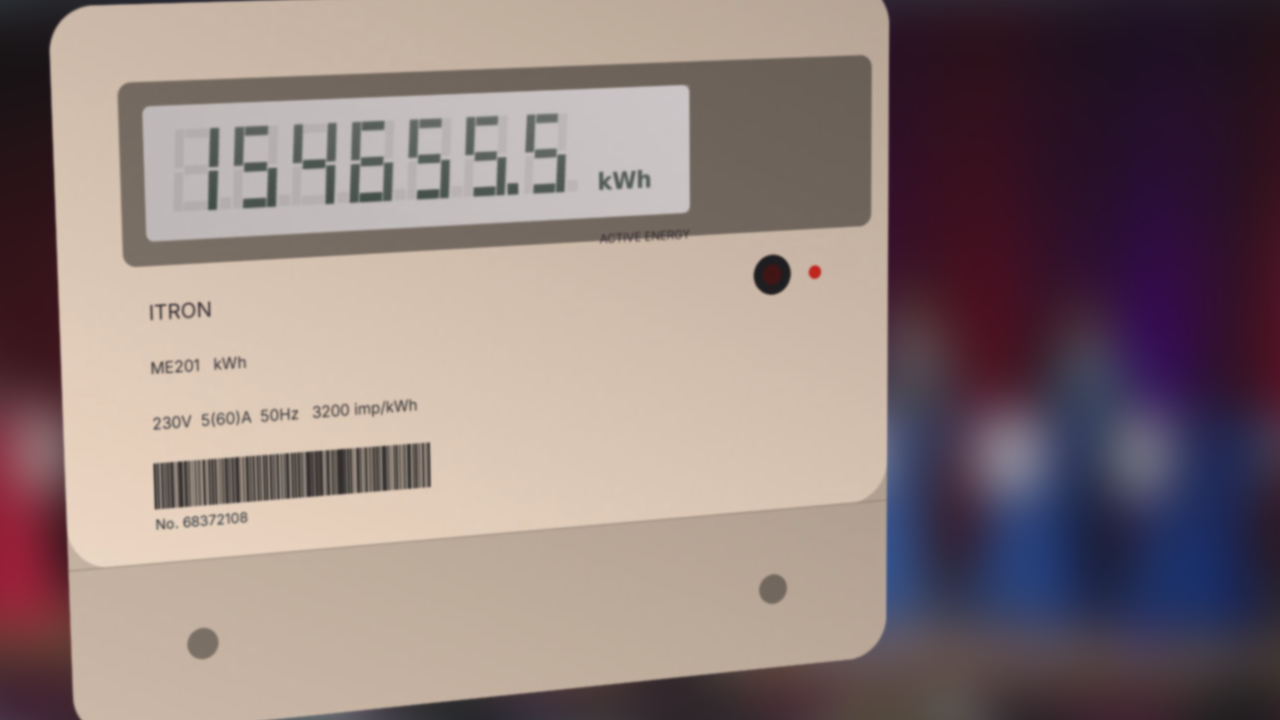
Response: 154655.5
